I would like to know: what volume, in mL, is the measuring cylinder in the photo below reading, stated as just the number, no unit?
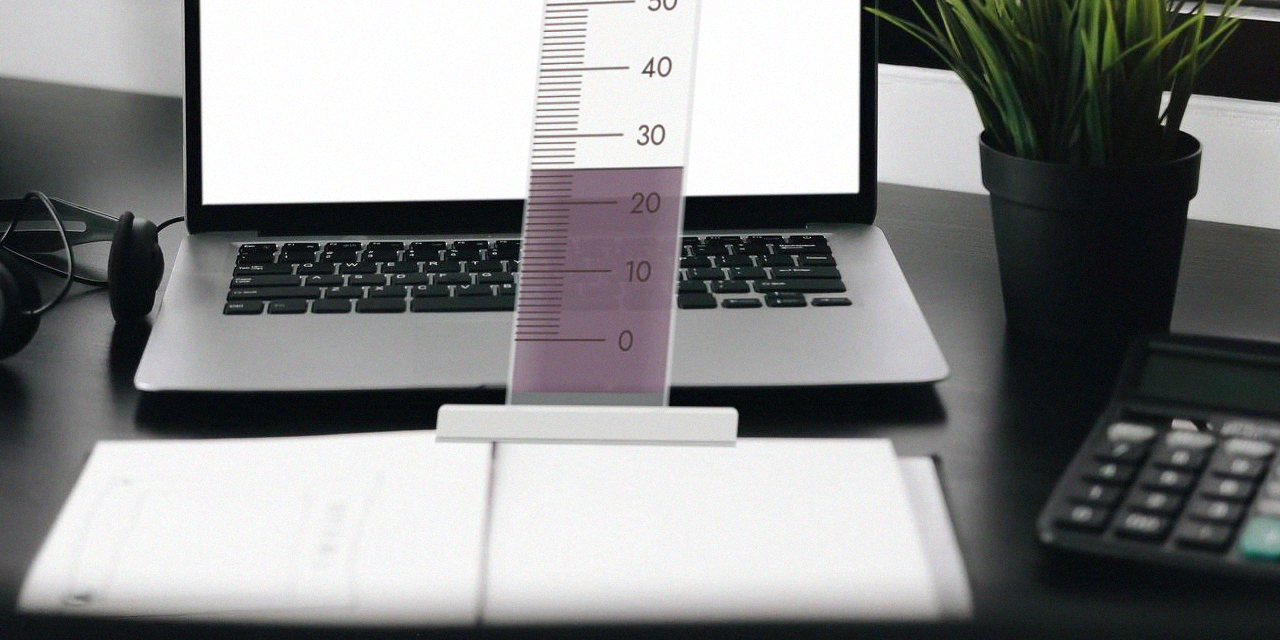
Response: 25
